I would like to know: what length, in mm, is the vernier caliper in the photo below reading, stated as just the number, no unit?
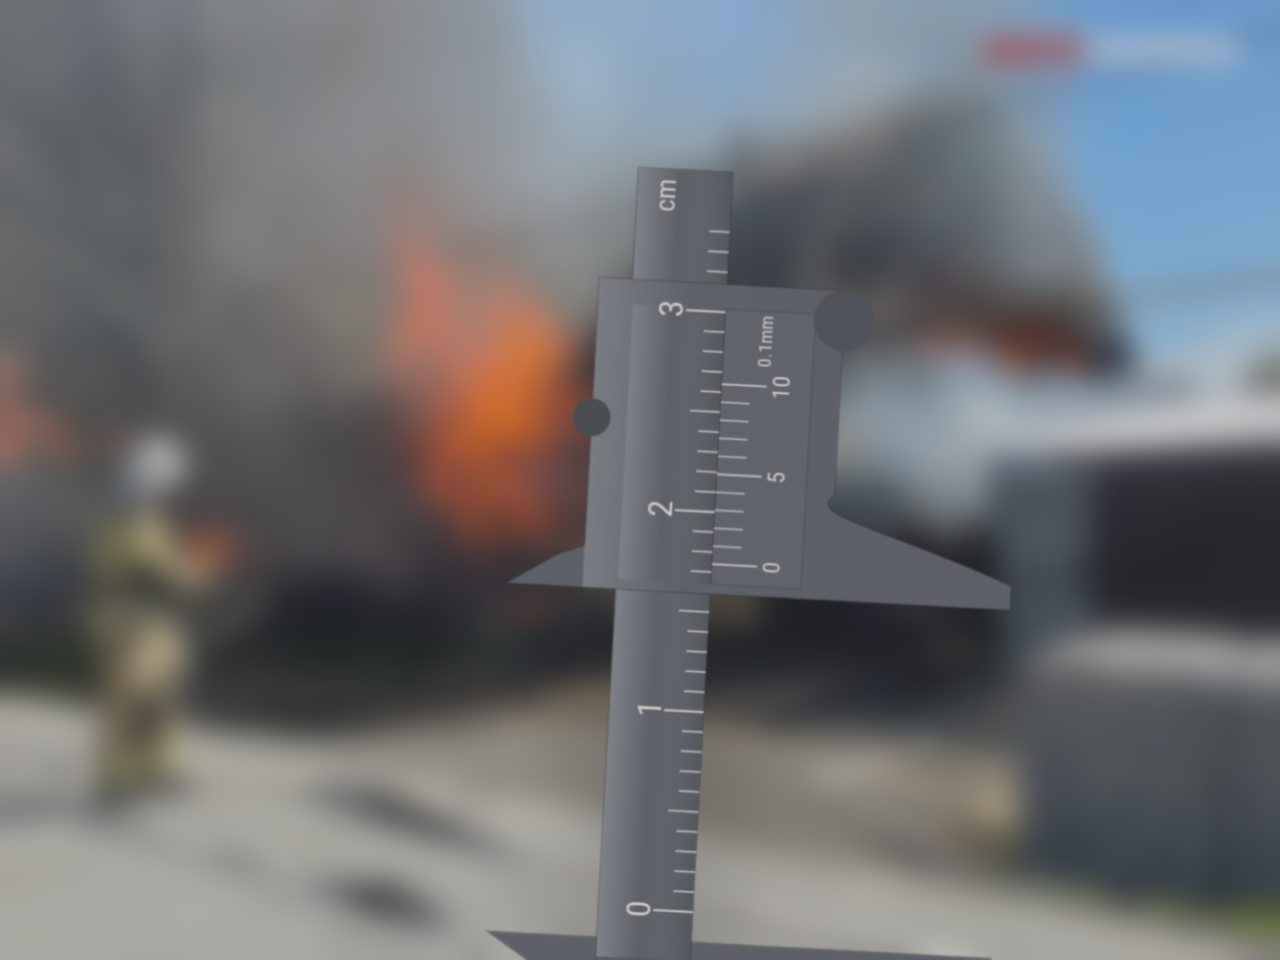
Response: 17.4
